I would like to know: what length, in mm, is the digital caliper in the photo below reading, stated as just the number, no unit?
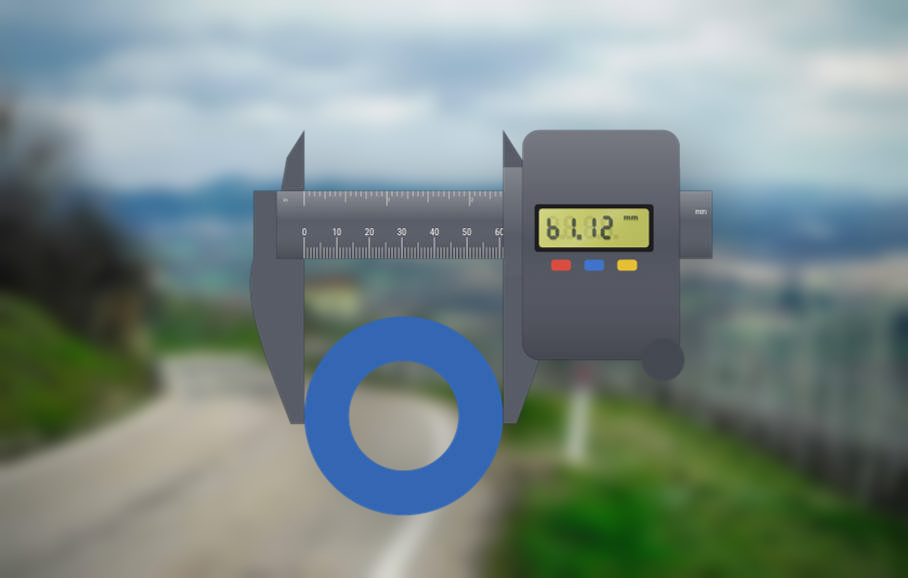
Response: 61.12
